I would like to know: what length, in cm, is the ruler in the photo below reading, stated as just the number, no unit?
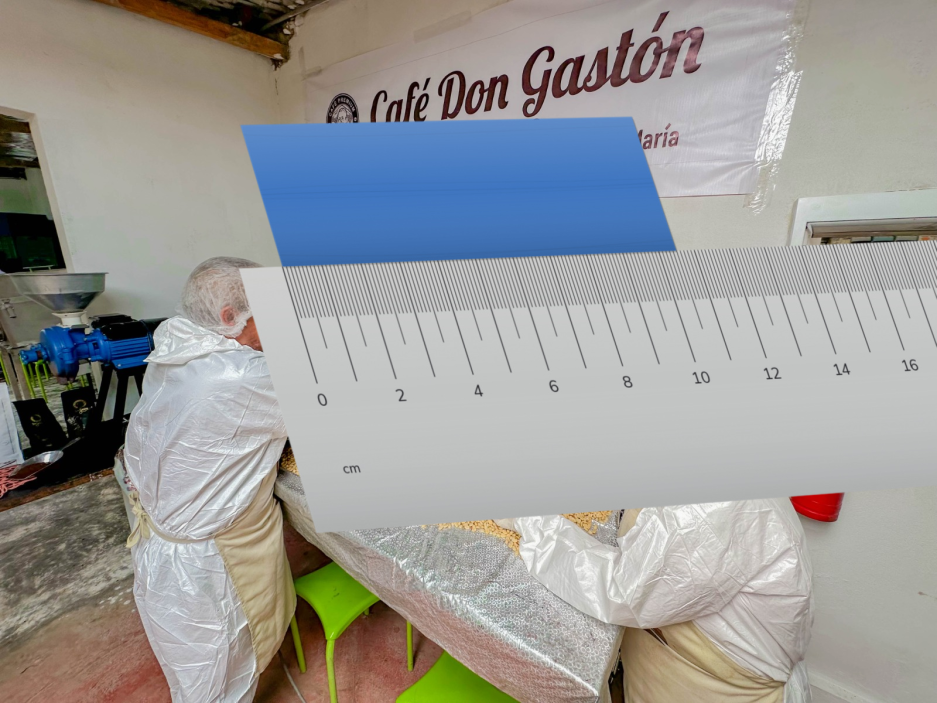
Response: 10.5
